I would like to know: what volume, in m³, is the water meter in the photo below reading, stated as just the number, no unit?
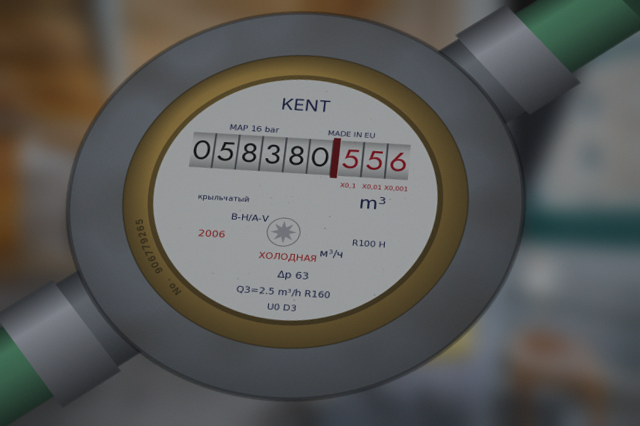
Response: 58380.556
